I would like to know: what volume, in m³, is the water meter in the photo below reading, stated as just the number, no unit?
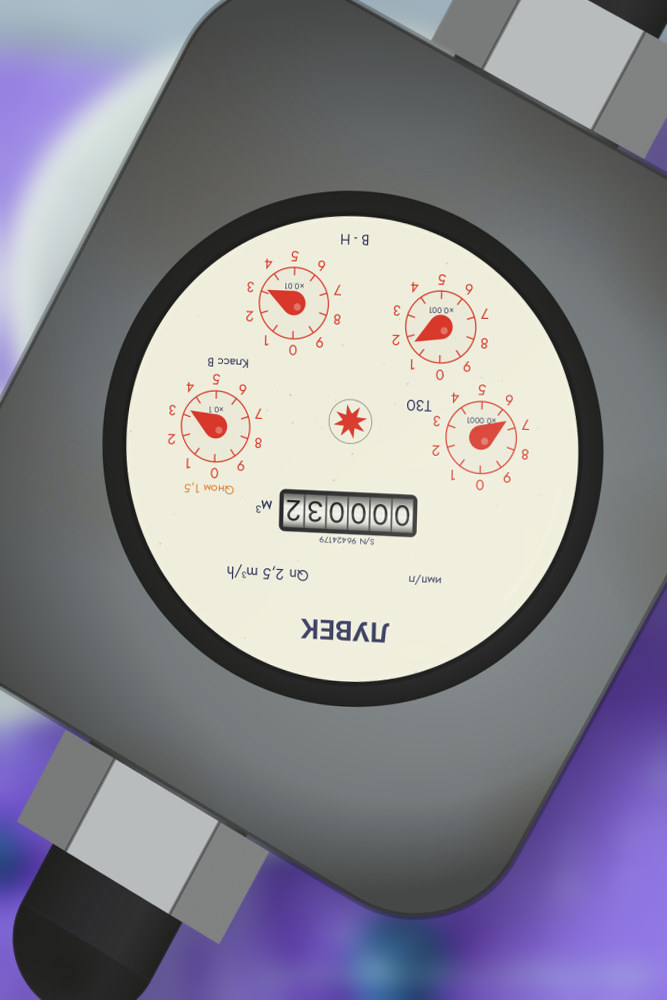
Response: 32.3316
